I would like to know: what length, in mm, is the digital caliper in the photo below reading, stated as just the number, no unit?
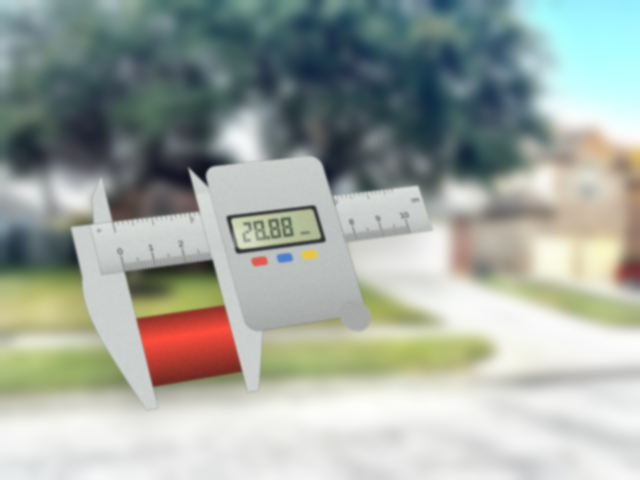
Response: 28.88
